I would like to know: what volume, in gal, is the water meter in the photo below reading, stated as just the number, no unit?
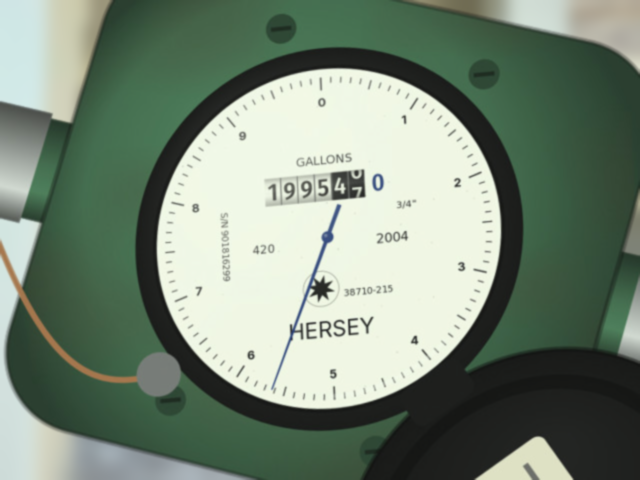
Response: 1995465.6
